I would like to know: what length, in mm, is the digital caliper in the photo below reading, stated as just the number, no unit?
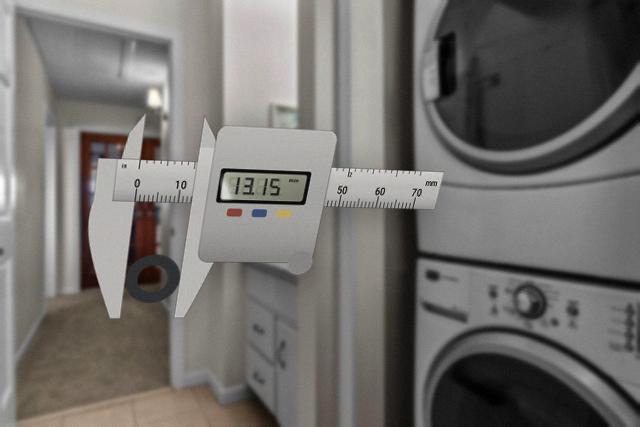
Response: 13.15
